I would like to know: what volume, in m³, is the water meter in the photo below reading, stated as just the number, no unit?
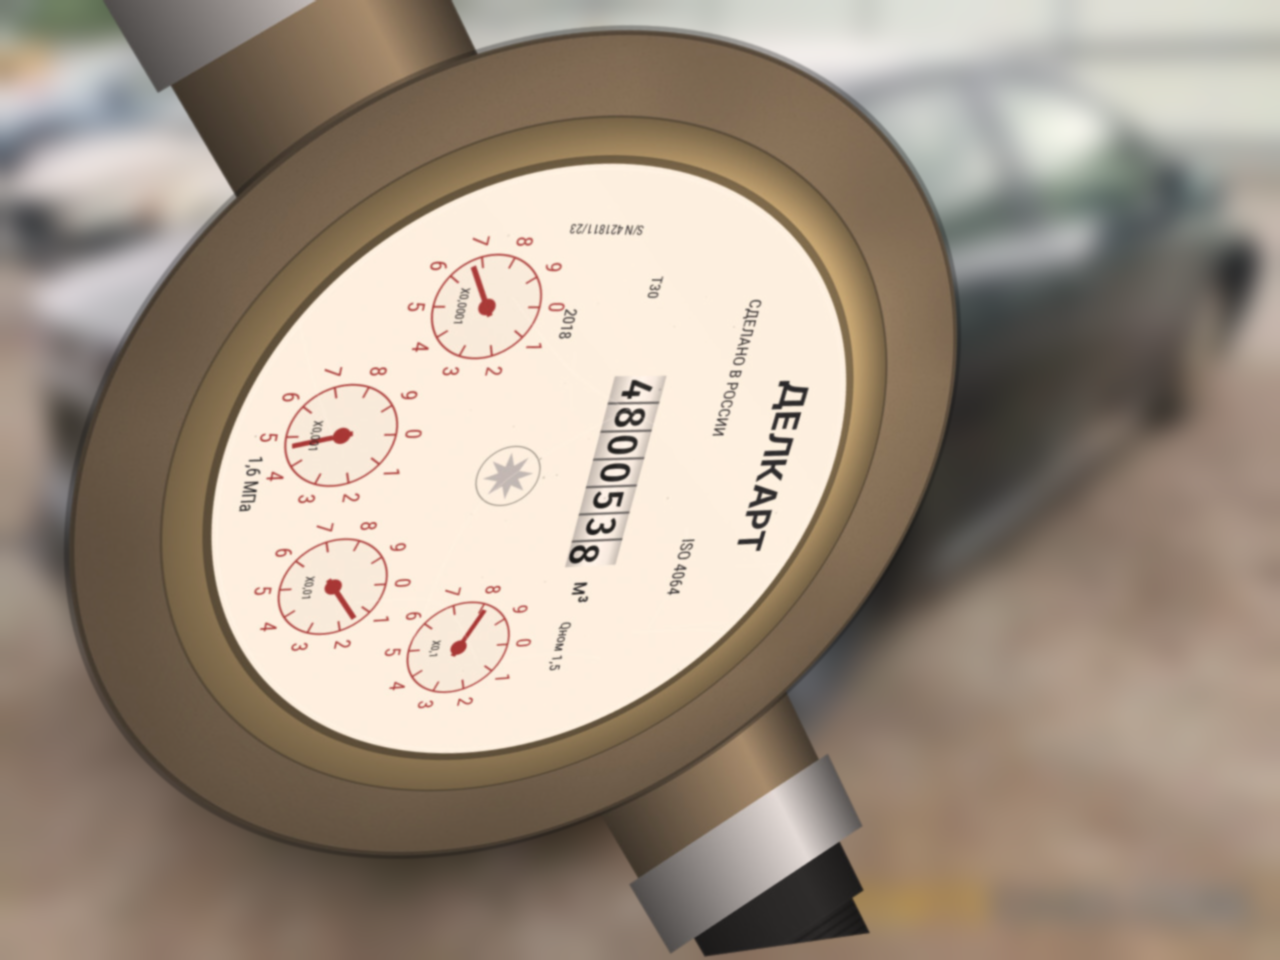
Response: 4800537.8146
